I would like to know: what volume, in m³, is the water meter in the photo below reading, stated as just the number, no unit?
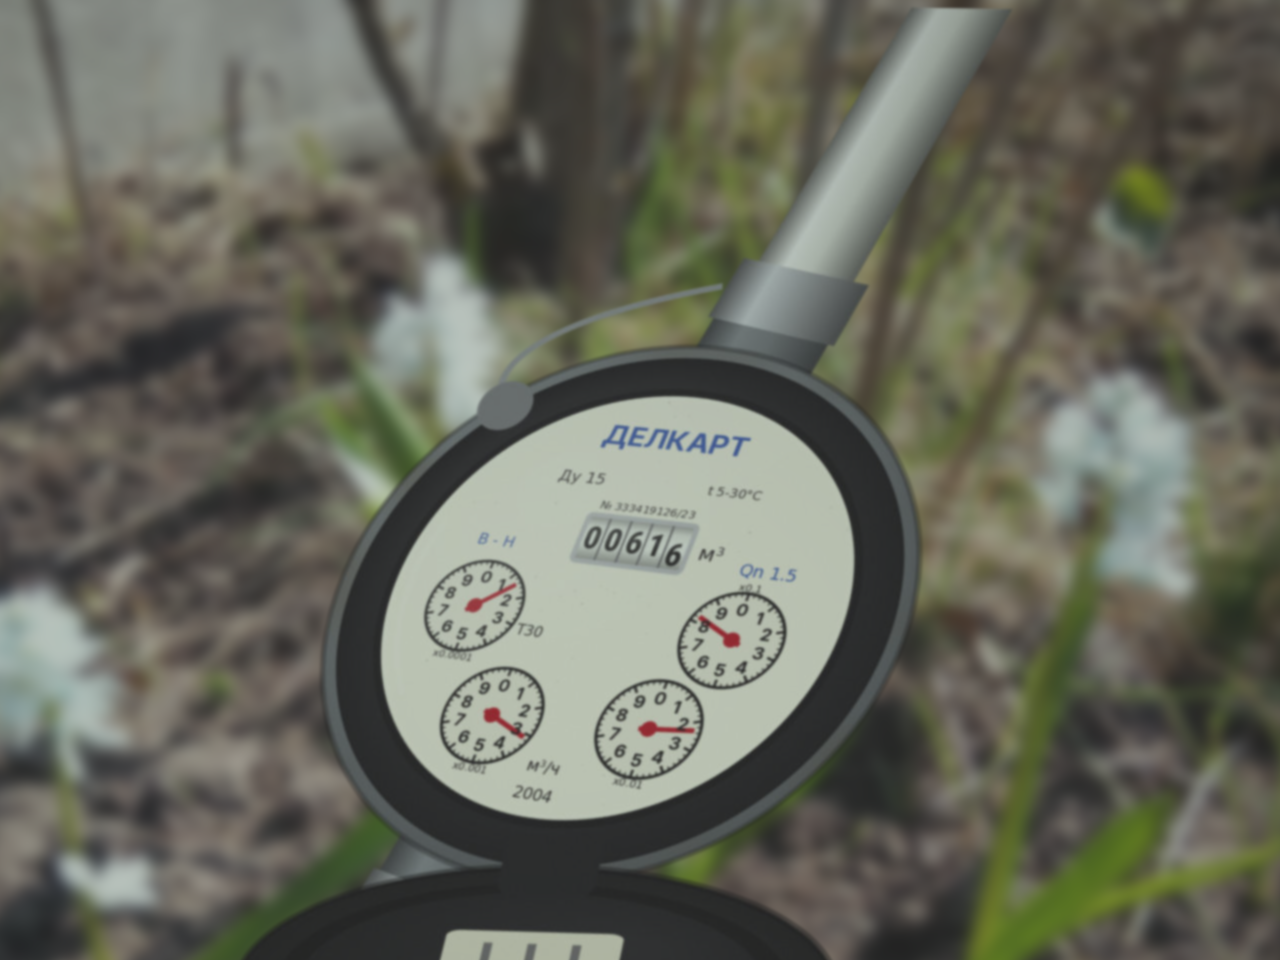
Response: 615.8231
